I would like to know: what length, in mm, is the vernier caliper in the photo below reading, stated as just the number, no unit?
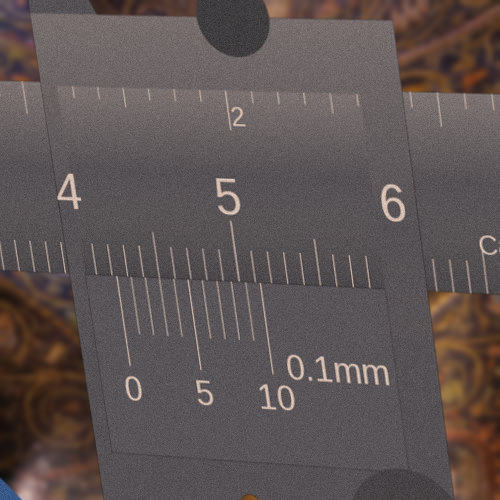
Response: 42.3
